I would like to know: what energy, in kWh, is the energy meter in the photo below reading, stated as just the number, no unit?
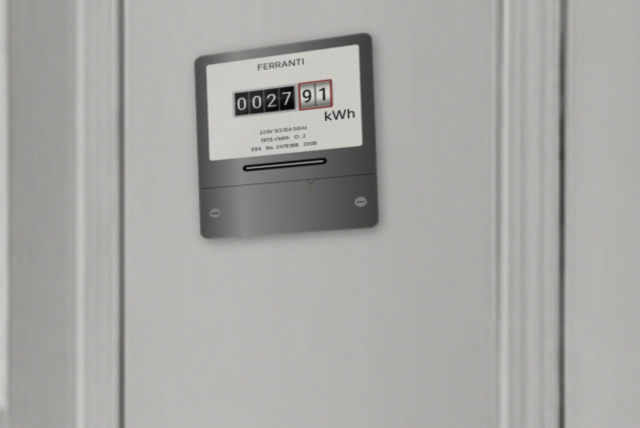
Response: 27.91
